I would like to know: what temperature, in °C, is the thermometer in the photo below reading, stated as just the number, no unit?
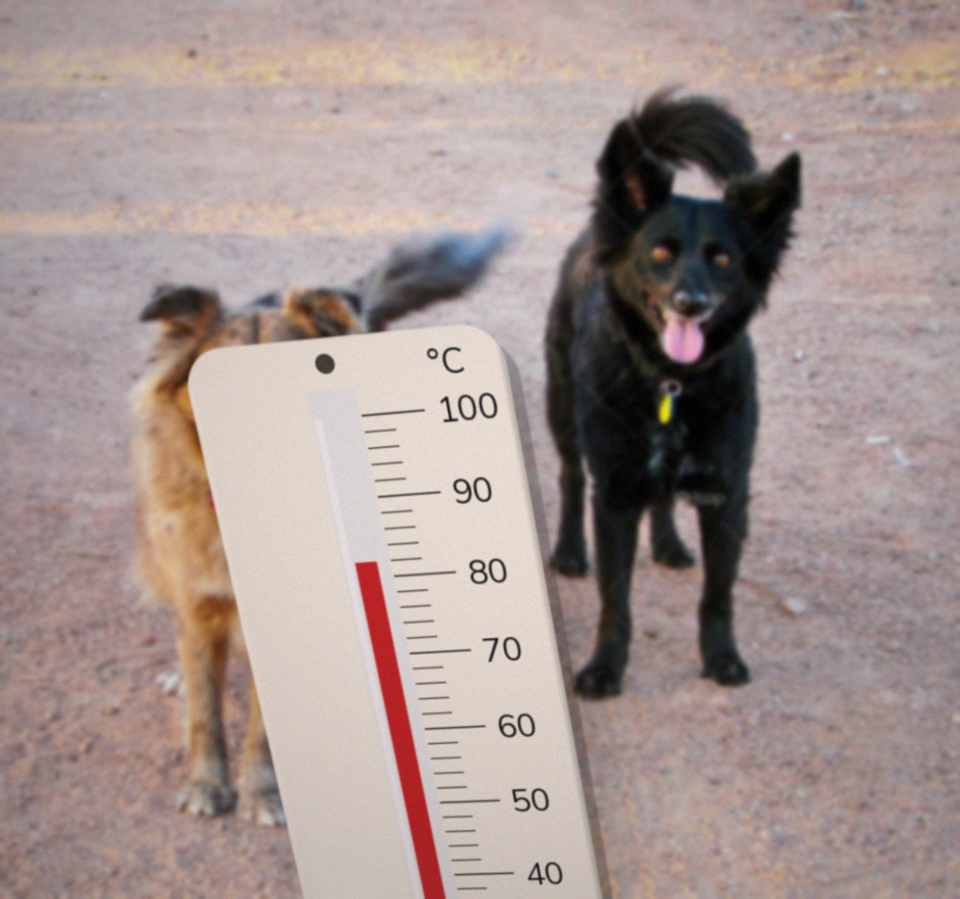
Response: 82
